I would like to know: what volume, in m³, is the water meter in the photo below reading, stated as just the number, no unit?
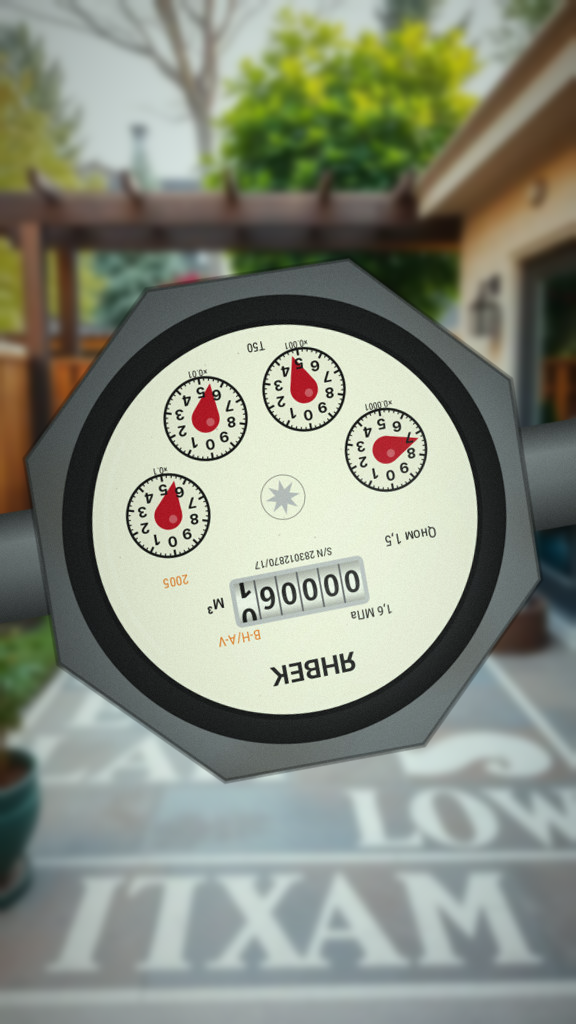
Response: 60.5547
